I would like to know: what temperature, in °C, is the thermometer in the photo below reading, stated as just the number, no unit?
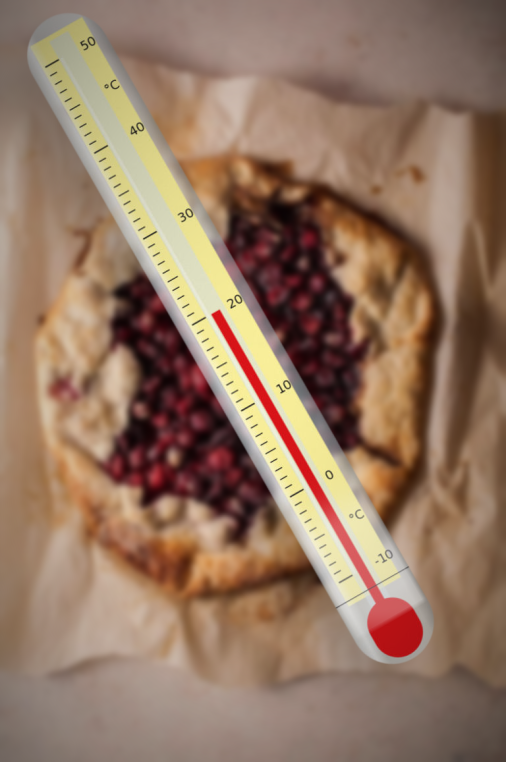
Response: 20
